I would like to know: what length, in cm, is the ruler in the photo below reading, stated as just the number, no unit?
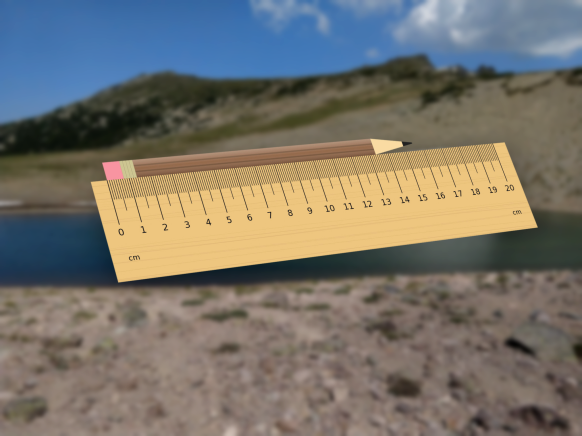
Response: 15.5
